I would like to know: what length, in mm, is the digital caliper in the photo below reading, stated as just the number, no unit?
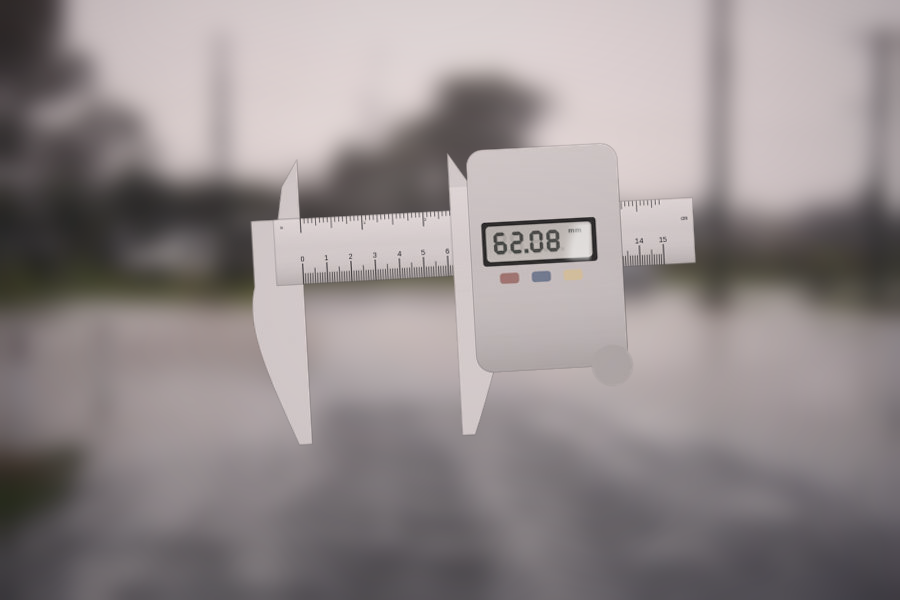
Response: 62.08
